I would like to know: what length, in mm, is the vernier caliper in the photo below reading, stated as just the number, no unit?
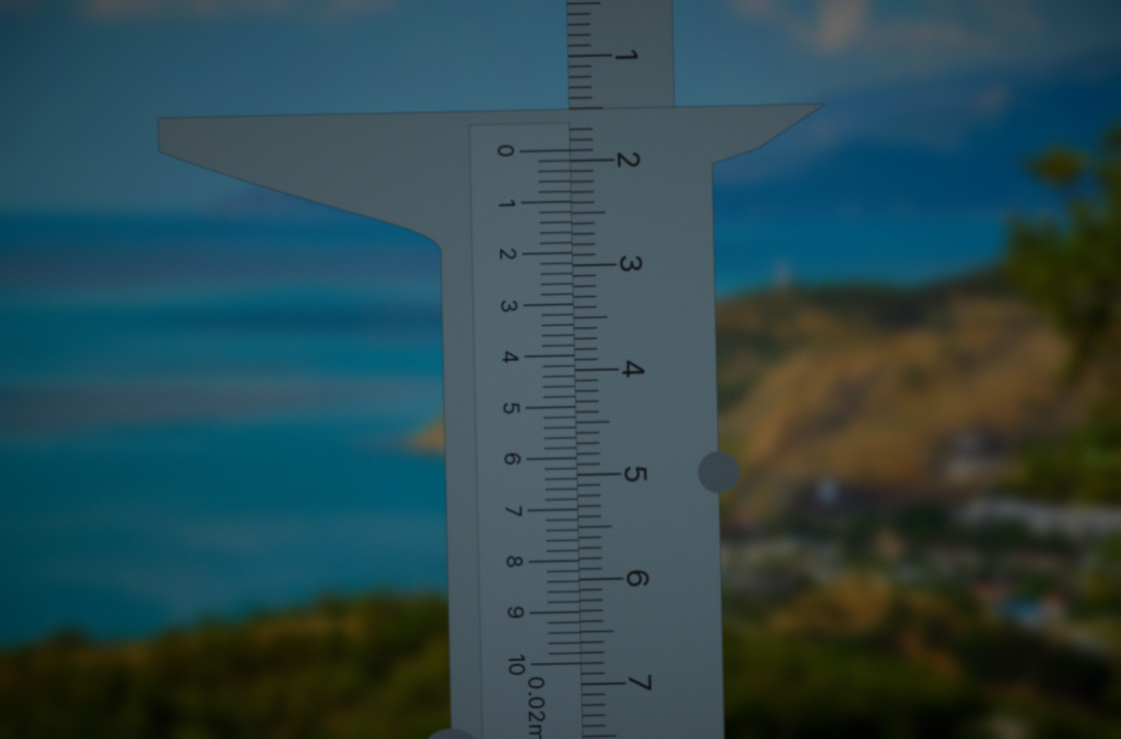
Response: 19.0
